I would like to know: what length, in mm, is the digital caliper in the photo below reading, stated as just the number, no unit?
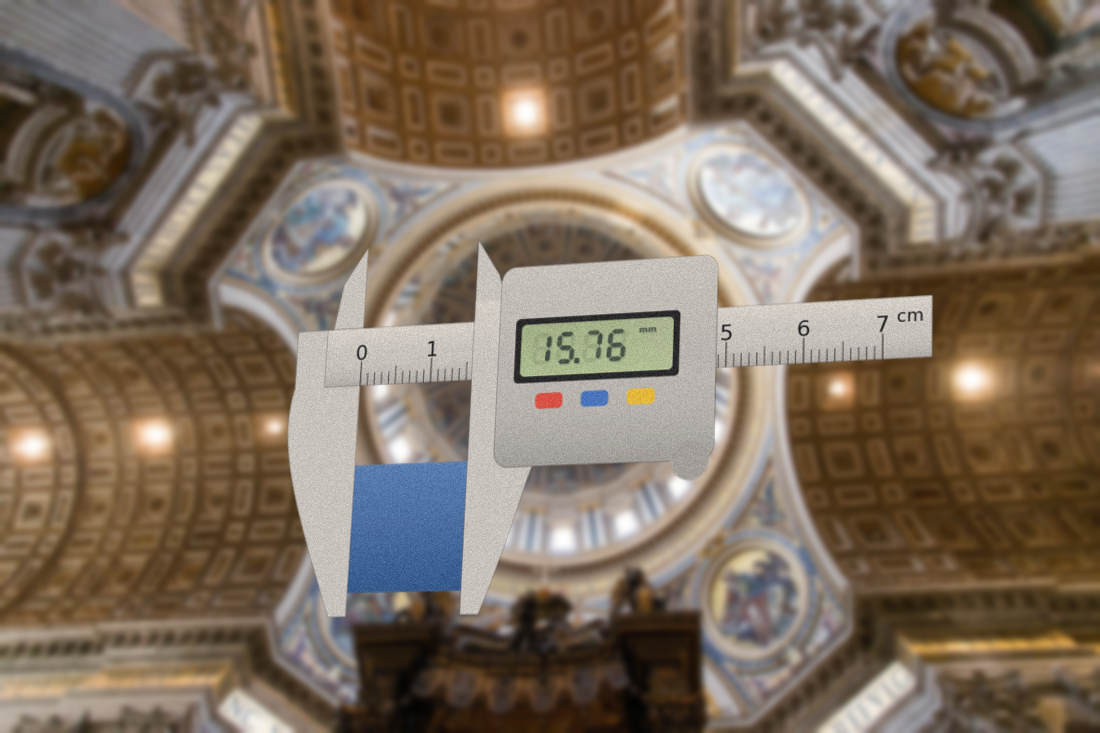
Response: 15.76
